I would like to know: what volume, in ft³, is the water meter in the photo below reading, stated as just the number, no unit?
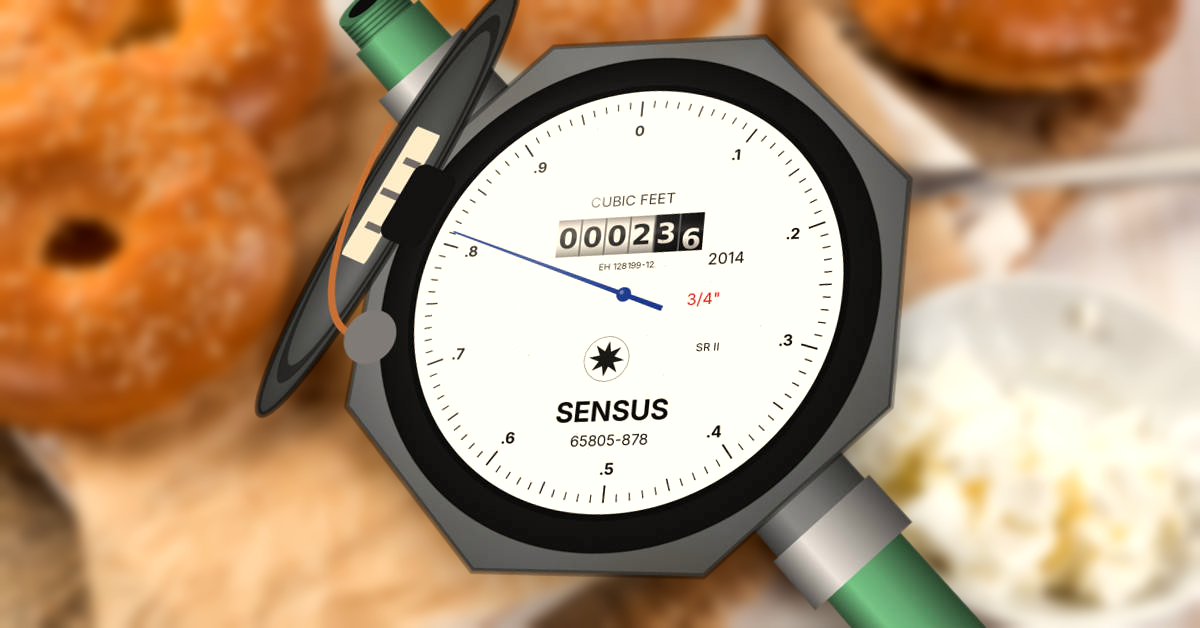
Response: 235.81
